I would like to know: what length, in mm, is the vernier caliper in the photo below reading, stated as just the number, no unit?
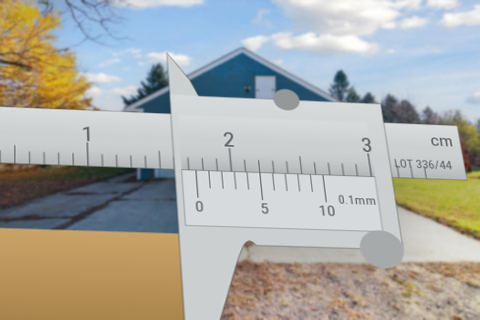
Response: 17.5
